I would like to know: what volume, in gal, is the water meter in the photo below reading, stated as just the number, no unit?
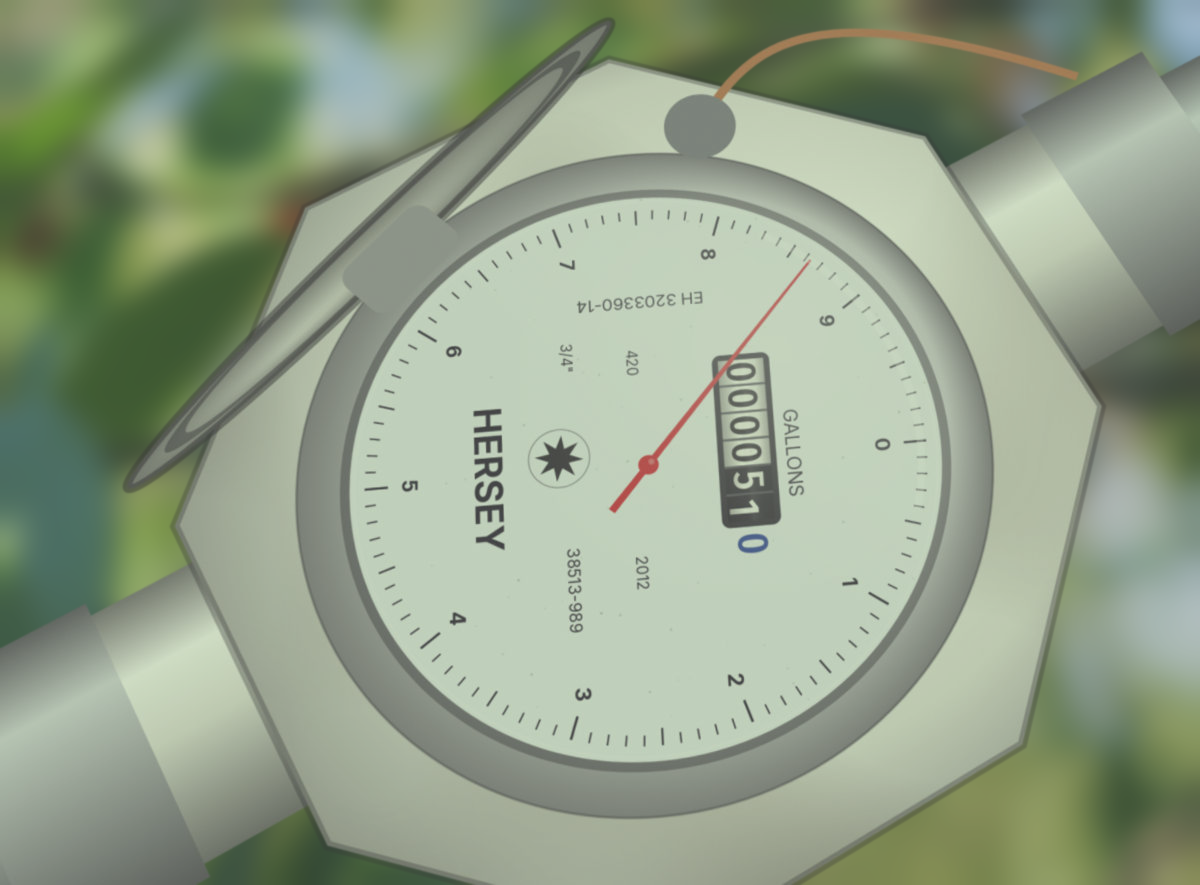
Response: 508.6
